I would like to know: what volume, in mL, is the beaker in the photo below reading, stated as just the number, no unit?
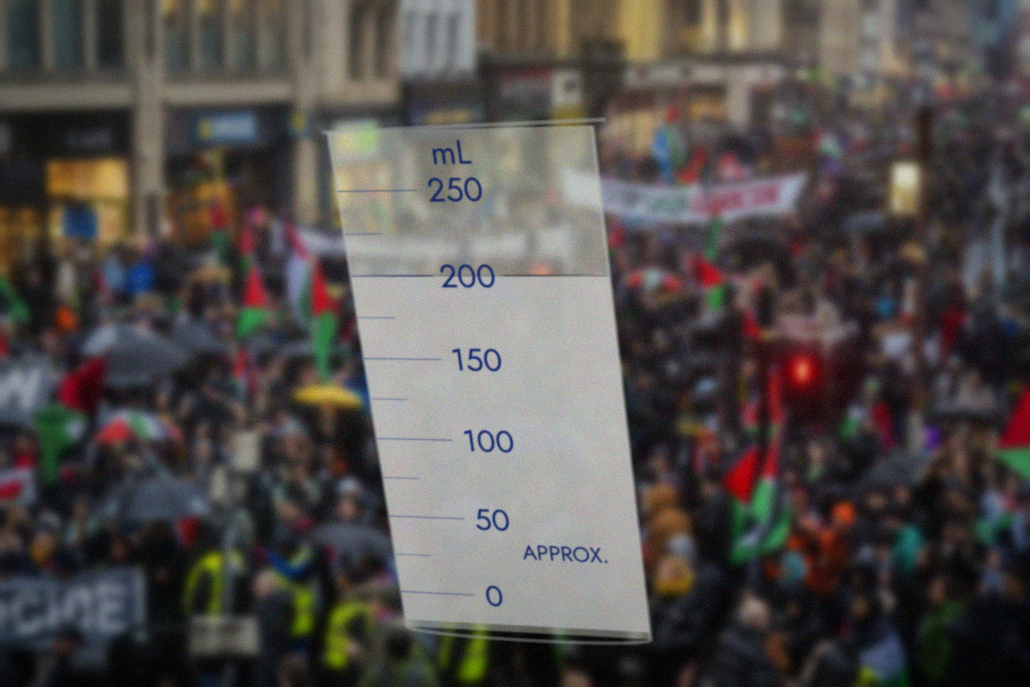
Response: 200
